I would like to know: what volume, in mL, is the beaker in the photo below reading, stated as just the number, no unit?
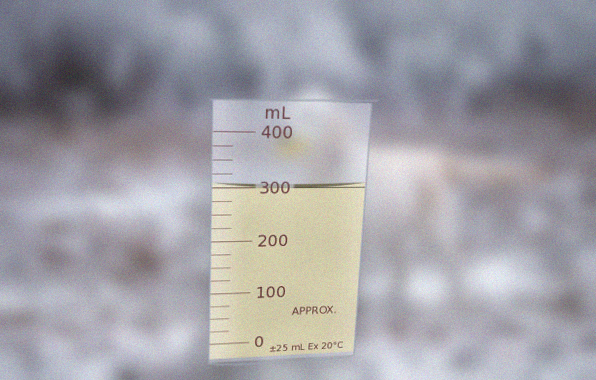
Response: 300
